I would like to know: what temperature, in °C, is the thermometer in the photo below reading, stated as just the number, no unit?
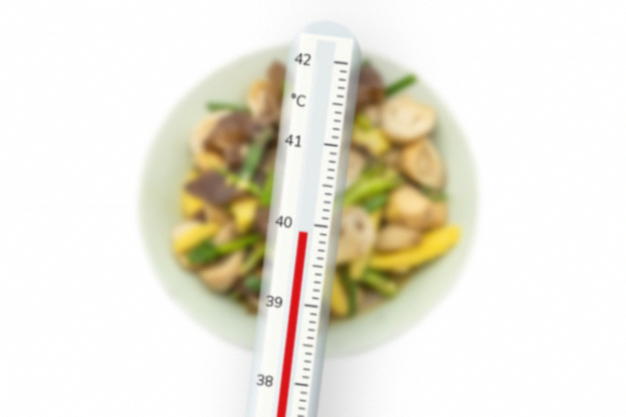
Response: 39.9
